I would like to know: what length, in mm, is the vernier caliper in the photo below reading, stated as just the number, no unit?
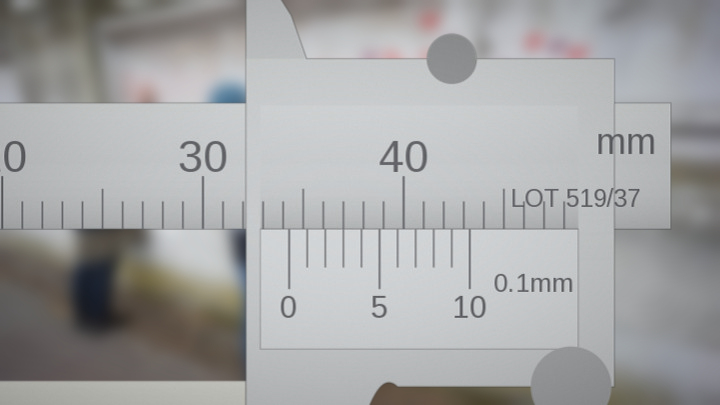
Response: 34.3
